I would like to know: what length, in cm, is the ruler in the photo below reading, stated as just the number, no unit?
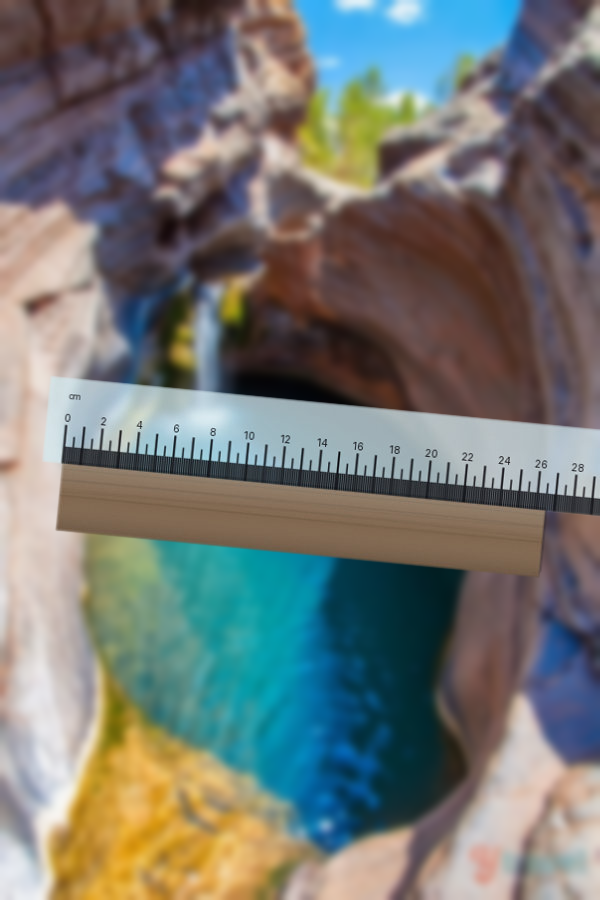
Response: 26.5
